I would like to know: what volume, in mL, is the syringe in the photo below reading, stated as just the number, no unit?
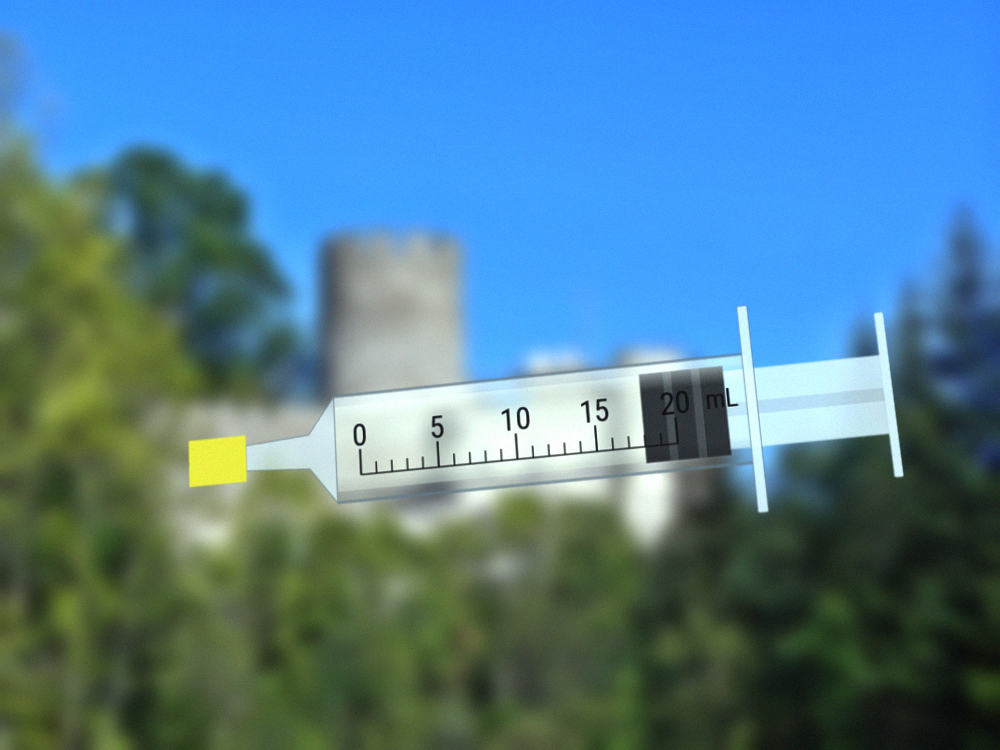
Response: 18
